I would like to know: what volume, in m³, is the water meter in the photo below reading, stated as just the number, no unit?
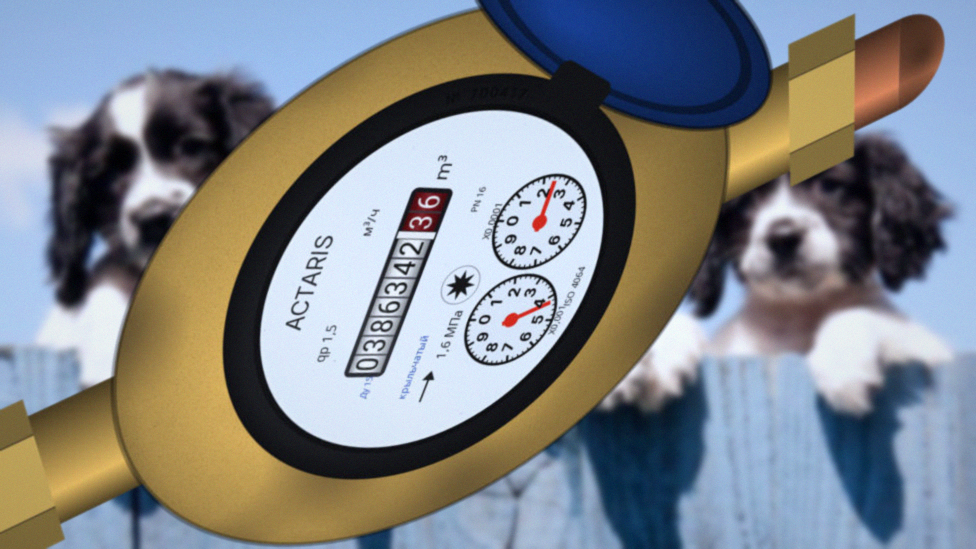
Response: 386342.3642
